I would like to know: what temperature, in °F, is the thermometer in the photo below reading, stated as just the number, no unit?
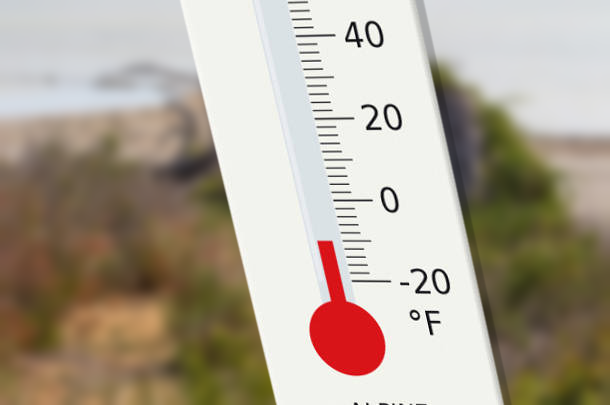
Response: -10
